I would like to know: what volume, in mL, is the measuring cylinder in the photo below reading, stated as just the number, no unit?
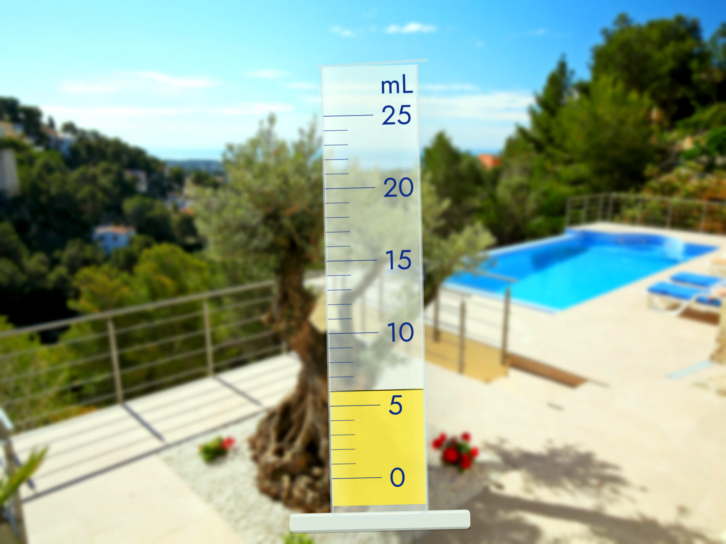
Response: 6
